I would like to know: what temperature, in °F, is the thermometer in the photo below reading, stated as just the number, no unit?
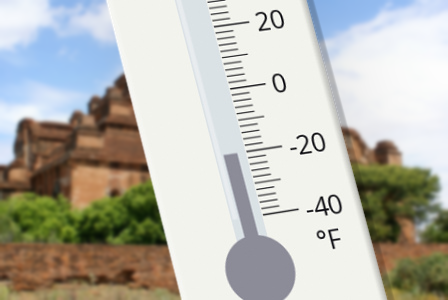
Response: -20
